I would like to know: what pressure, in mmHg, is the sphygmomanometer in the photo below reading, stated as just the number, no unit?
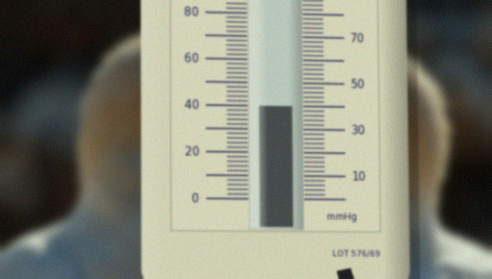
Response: 40
